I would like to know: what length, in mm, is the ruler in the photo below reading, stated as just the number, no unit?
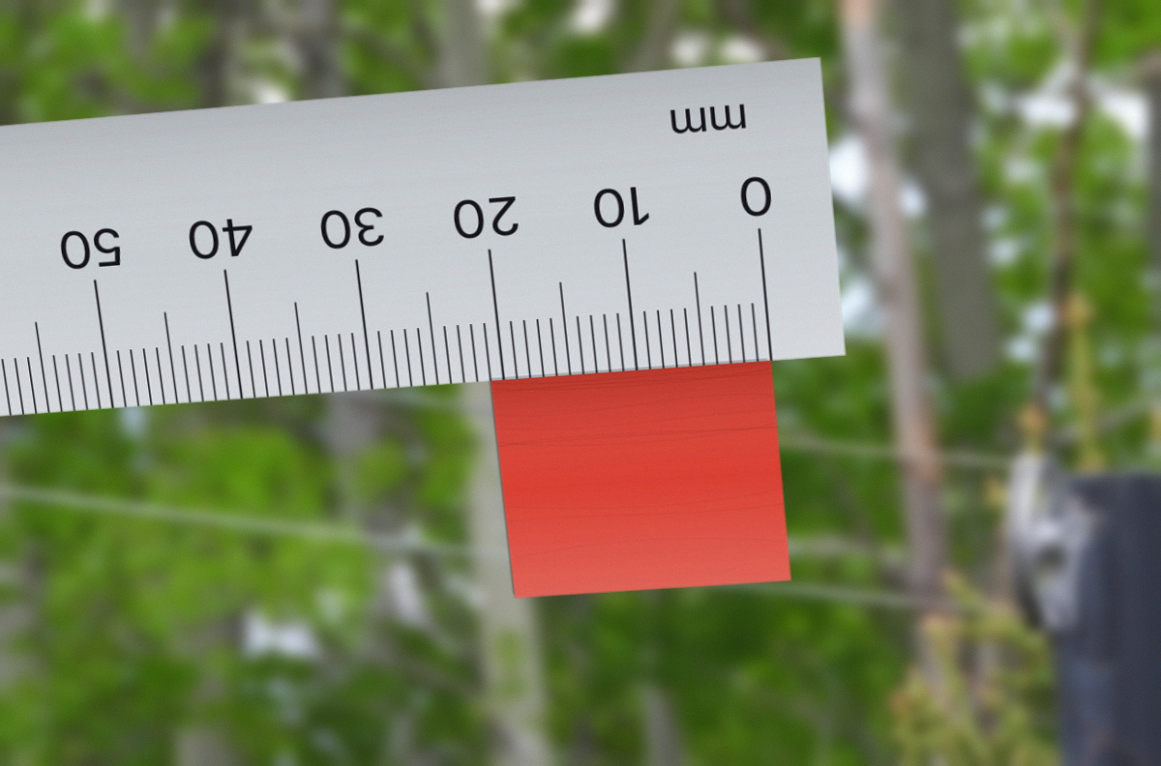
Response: 21
